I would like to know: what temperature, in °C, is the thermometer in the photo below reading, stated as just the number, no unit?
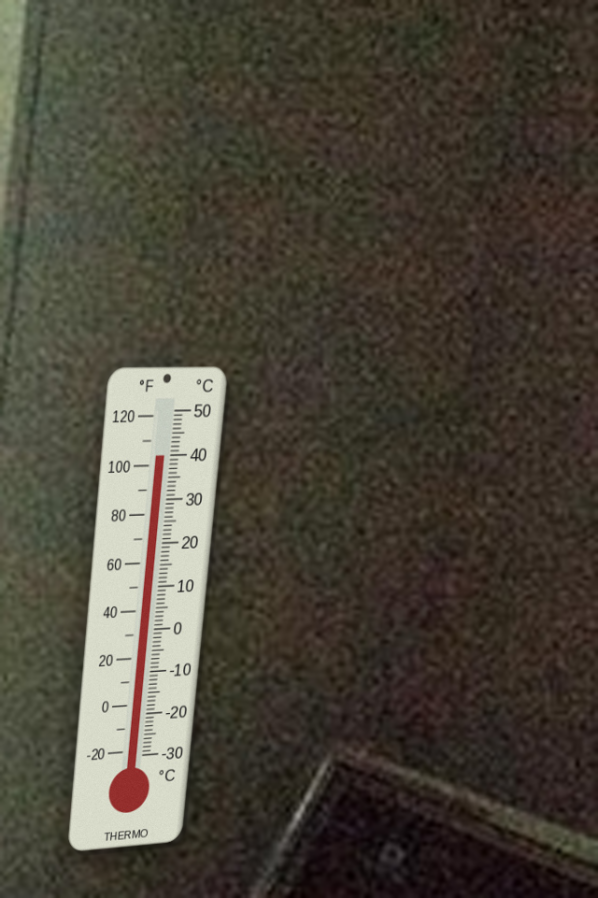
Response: 40
